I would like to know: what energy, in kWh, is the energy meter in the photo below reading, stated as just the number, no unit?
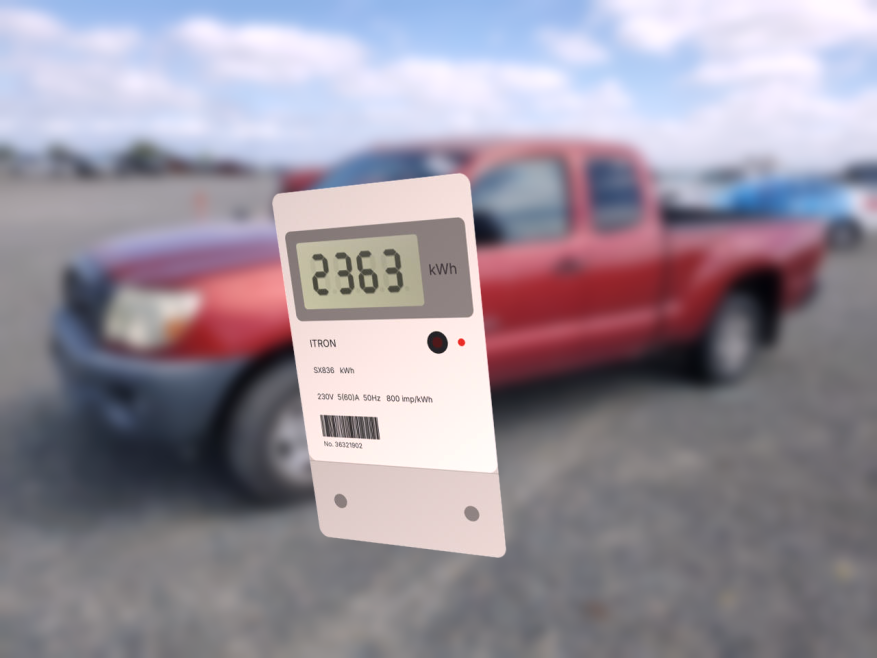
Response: 2363
